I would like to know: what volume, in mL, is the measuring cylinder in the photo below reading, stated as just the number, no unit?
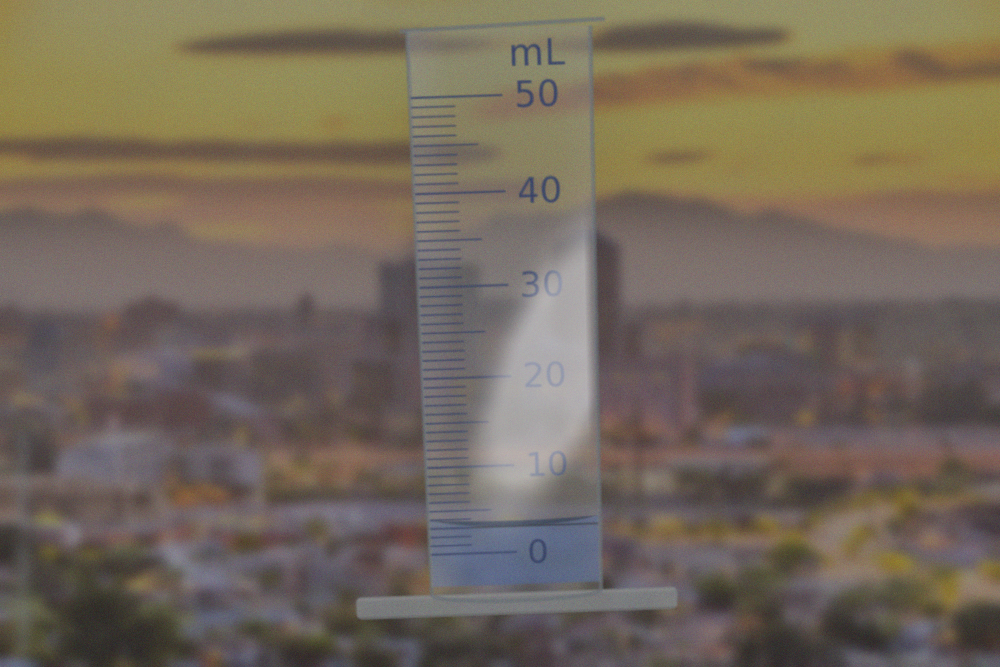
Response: 3
